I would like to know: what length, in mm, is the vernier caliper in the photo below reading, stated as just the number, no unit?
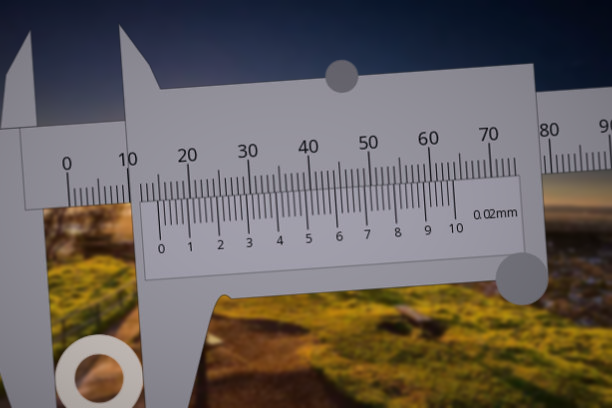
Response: 14.6
